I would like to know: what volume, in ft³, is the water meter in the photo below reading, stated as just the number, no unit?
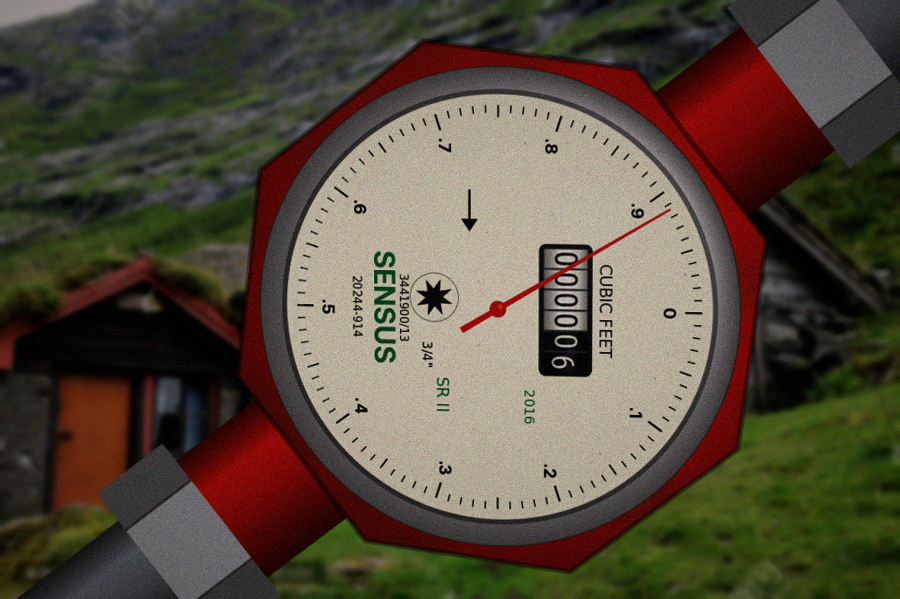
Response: 5.91
